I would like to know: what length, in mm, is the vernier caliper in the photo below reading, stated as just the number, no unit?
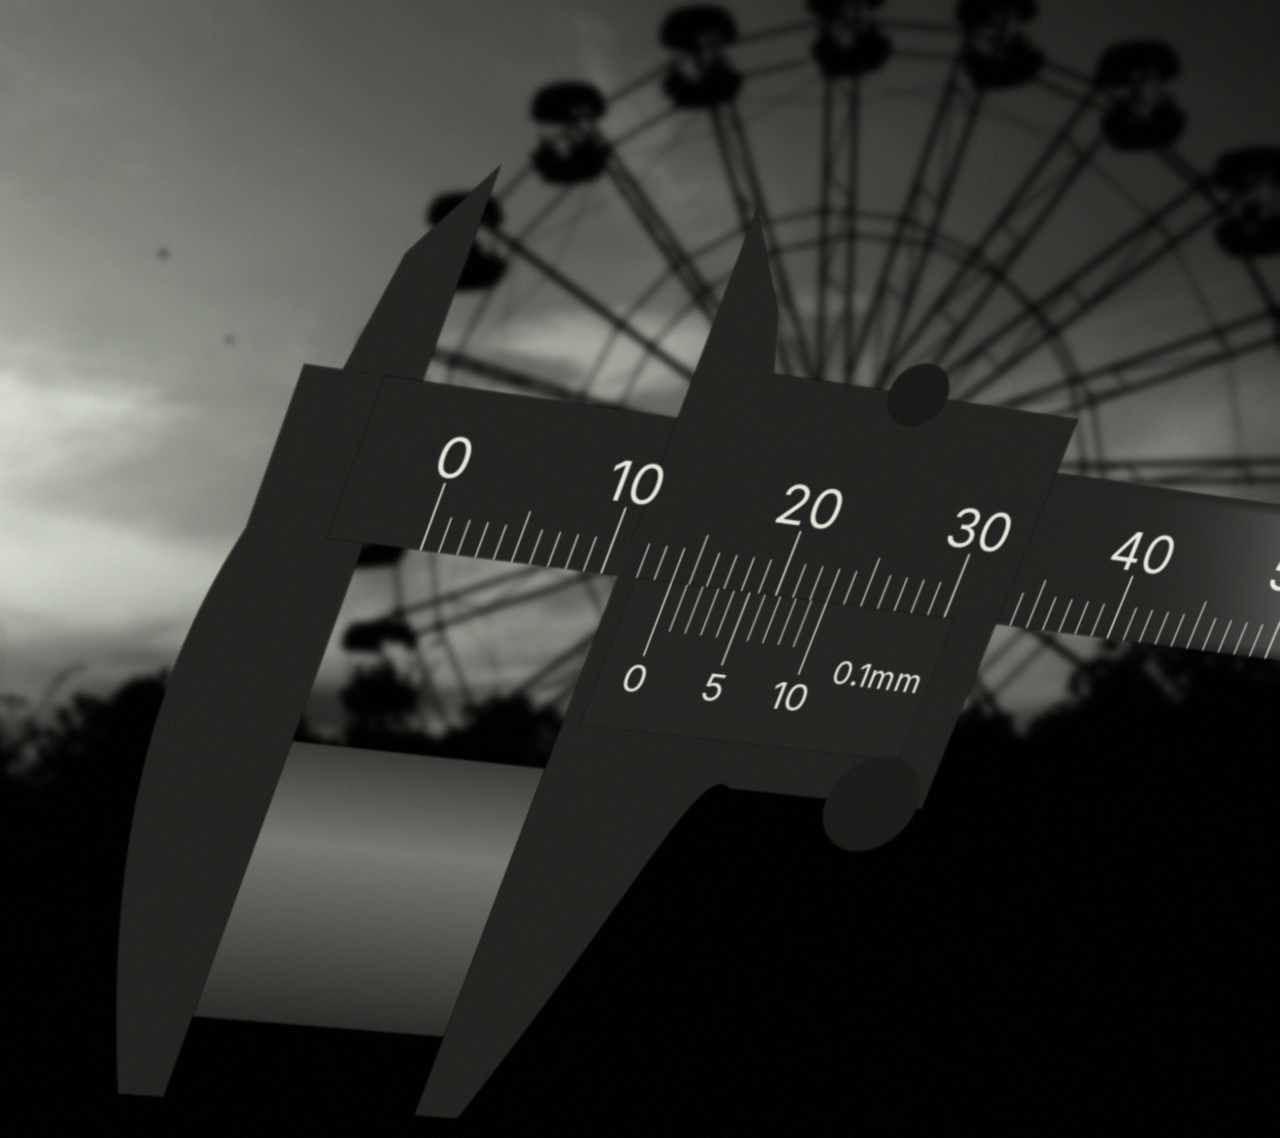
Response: 14.0
